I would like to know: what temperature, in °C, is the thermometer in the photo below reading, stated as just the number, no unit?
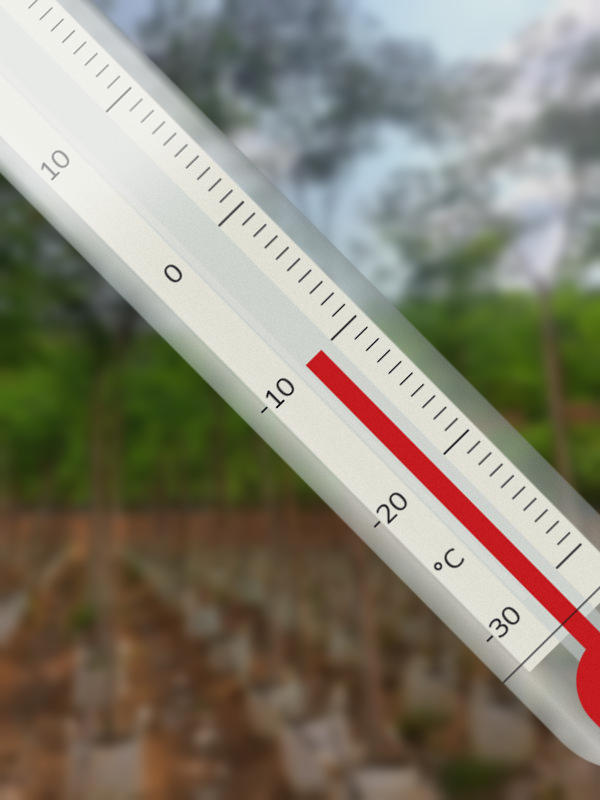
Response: -10
